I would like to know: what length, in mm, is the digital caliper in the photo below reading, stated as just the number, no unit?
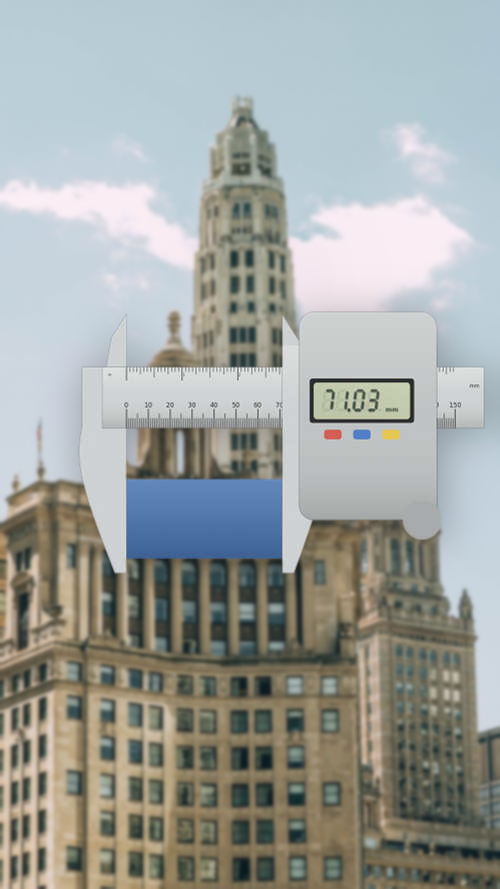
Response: 71.03
